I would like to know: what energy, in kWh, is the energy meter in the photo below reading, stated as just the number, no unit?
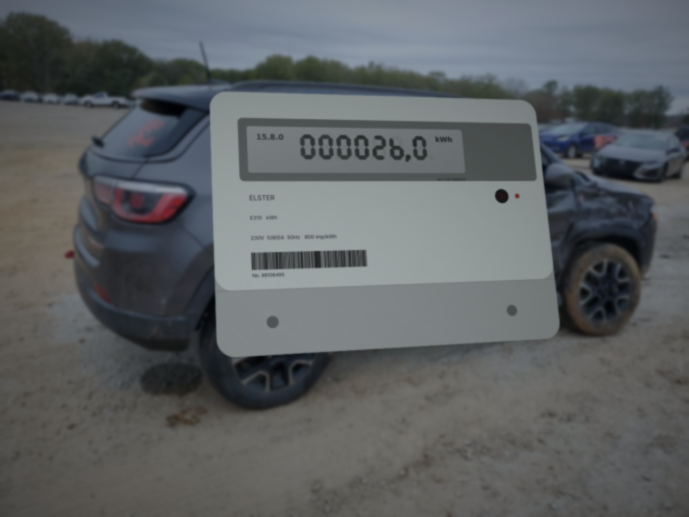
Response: 26.0
